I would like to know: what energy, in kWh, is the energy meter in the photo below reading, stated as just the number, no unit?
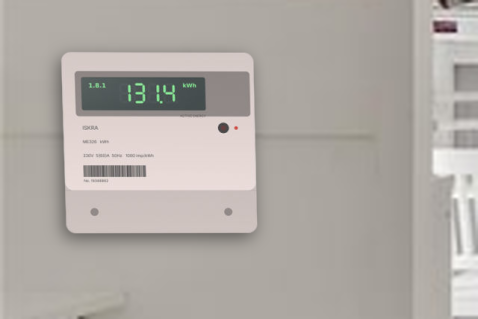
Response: 131.4
